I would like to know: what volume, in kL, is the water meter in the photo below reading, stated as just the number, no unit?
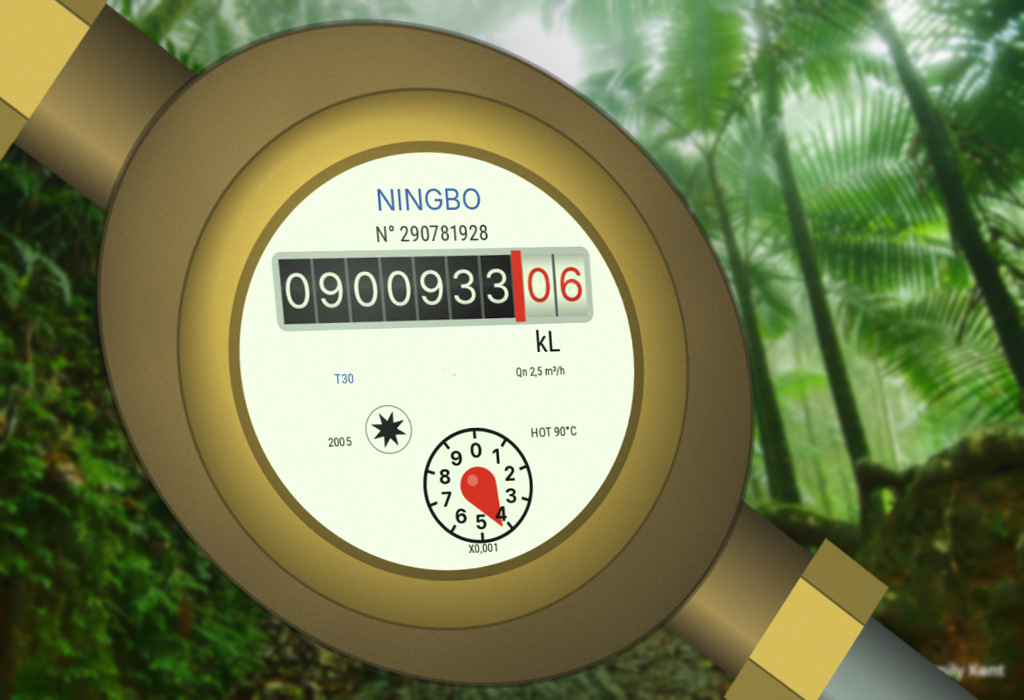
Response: 900933.064
